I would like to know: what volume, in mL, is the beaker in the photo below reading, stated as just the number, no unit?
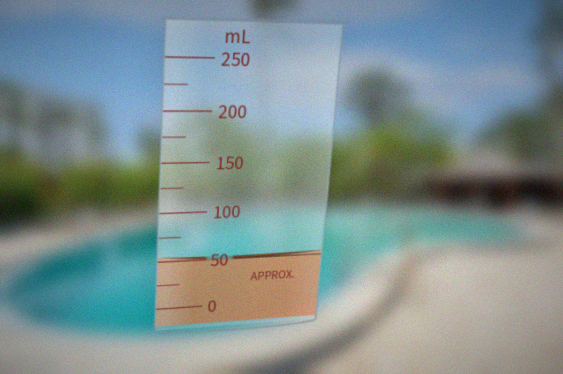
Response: 50
